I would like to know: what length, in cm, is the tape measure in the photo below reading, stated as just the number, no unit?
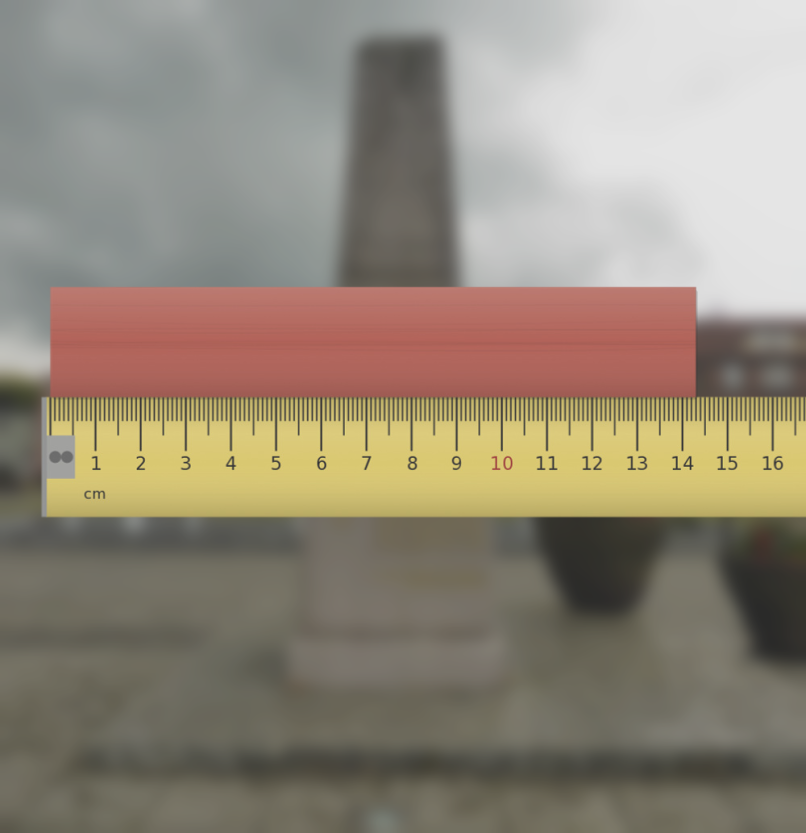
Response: 14.3
